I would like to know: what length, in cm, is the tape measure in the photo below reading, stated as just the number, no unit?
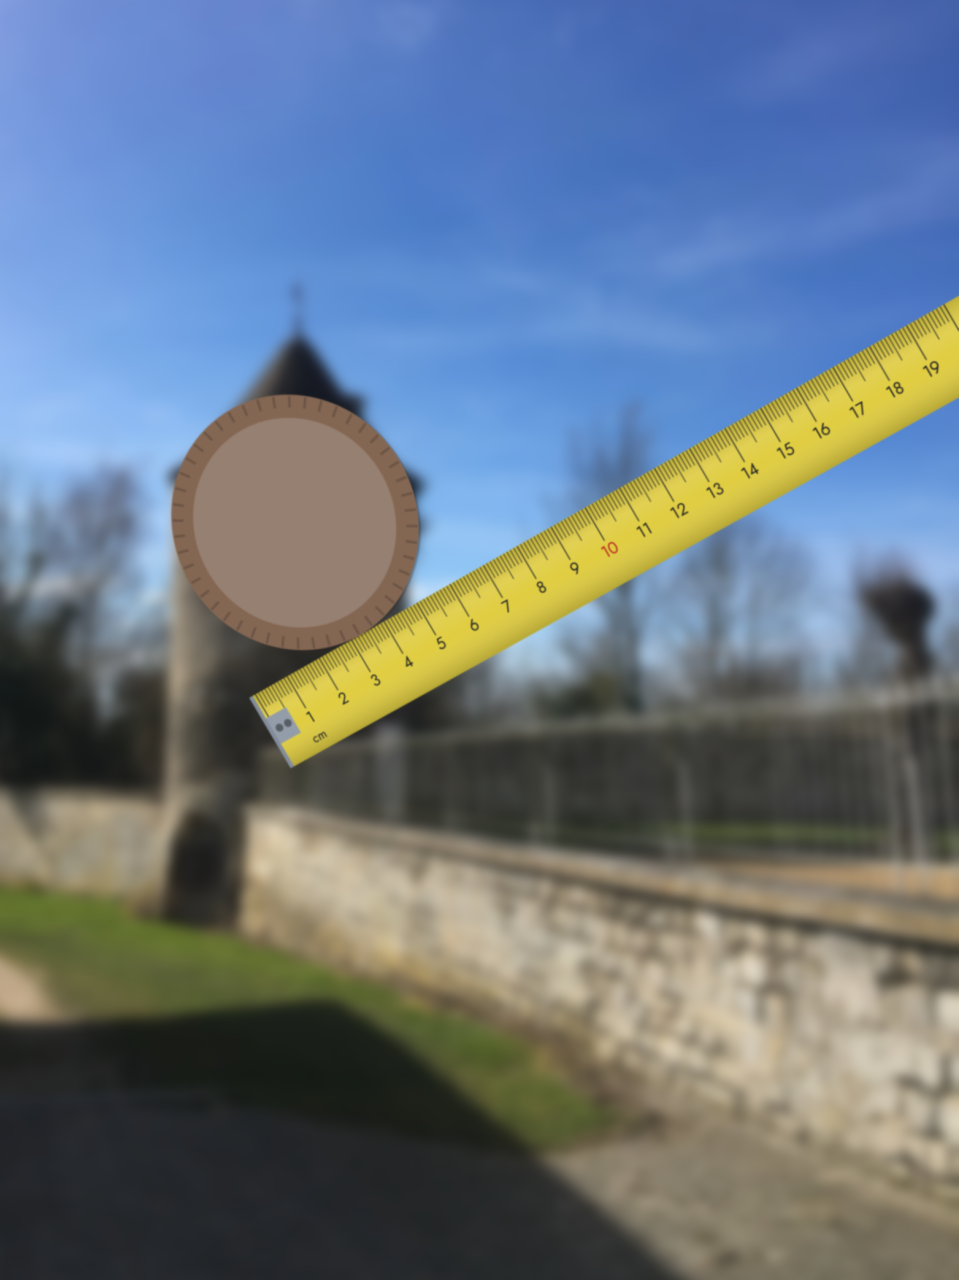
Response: 6.5
